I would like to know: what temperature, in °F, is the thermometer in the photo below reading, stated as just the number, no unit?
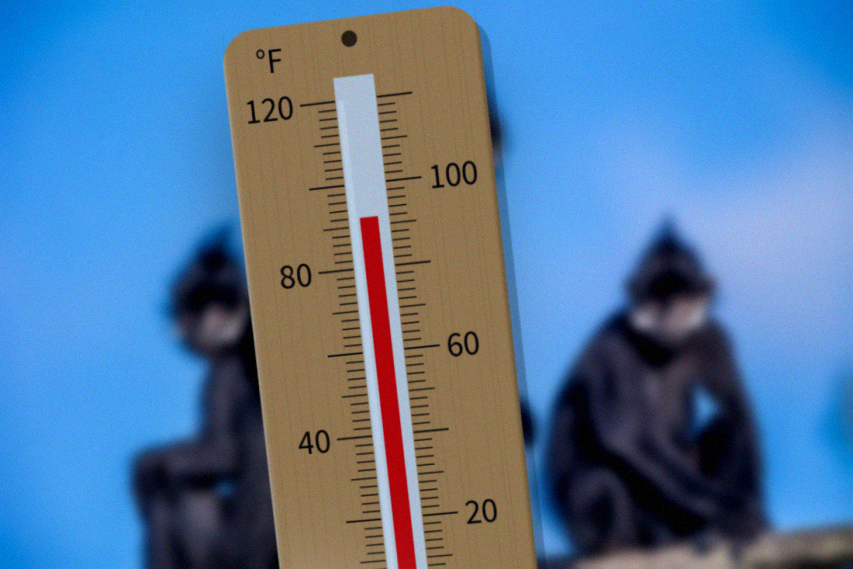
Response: 92
